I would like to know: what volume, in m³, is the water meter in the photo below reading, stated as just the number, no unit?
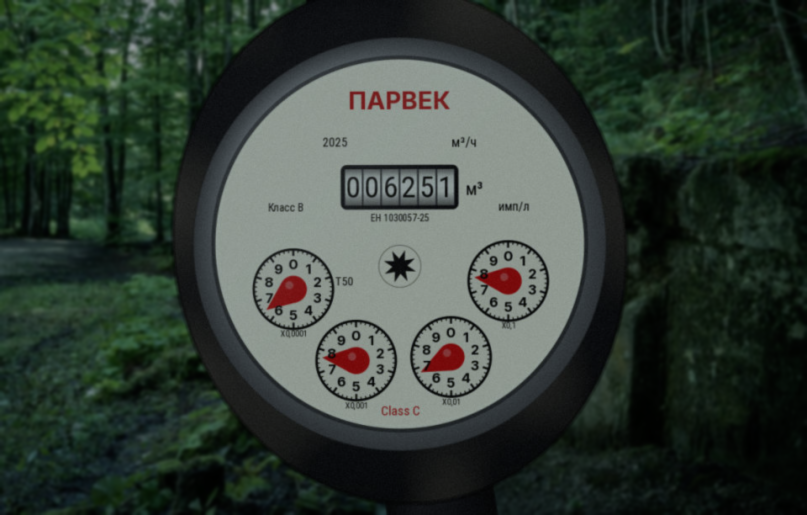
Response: 6251.7676
